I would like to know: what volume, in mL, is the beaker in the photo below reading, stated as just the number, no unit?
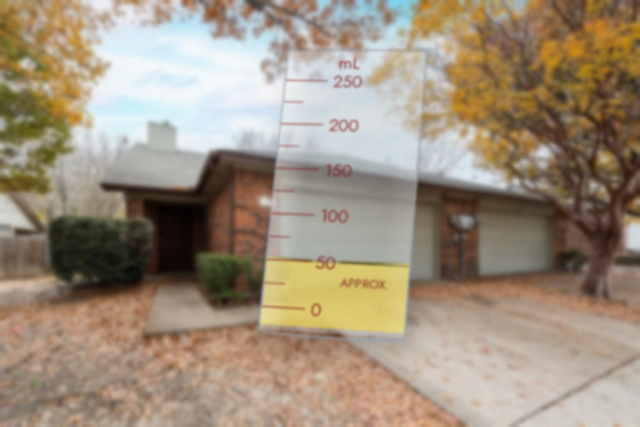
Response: 50
